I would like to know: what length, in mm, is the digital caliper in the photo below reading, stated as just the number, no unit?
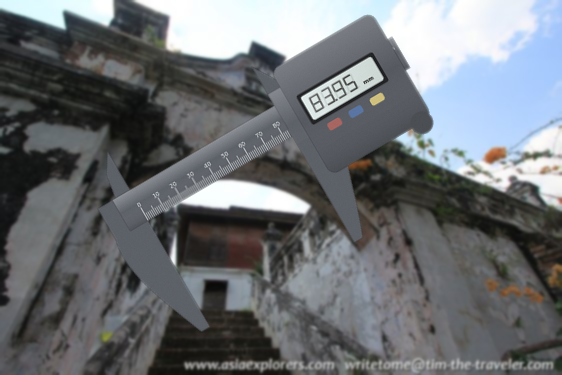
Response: 83.95
